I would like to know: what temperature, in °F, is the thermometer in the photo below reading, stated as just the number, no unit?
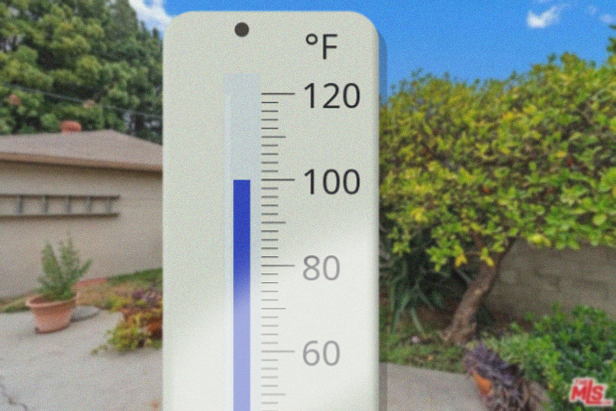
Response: 100
